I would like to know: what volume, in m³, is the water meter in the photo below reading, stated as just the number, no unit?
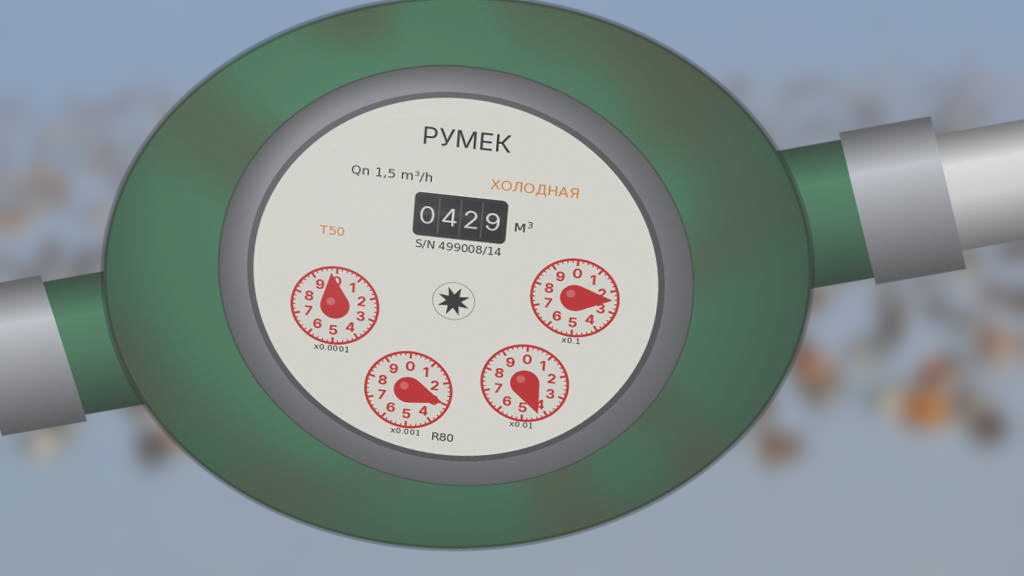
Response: 429.2429
